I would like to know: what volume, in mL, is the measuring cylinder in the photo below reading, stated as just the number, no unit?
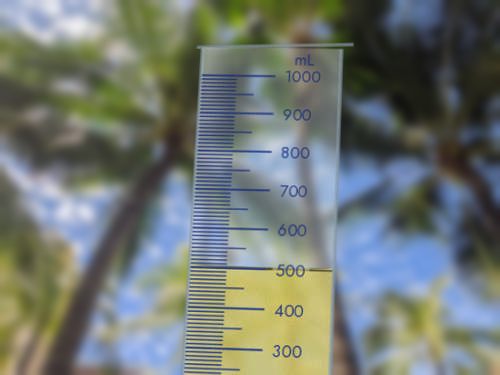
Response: 500
